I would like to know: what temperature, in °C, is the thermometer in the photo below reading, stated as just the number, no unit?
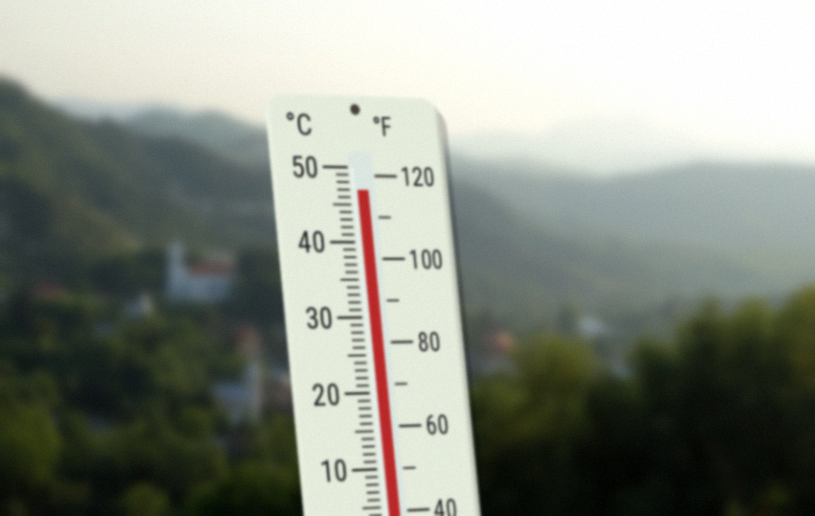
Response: 47
